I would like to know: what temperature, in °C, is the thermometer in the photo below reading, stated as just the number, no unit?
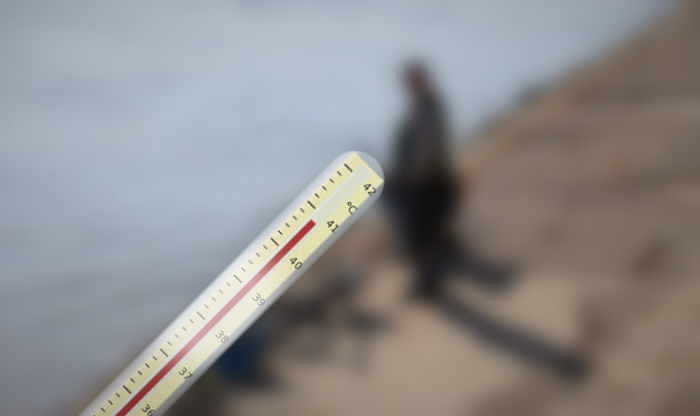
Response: 40.8
